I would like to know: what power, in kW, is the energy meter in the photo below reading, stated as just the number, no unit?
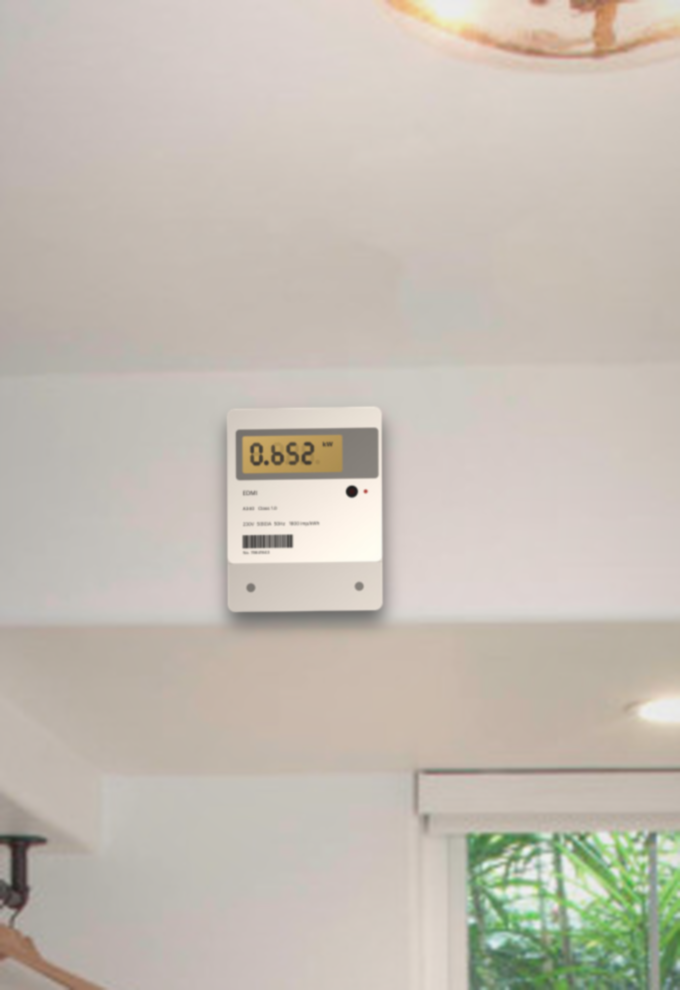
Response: 0.652
